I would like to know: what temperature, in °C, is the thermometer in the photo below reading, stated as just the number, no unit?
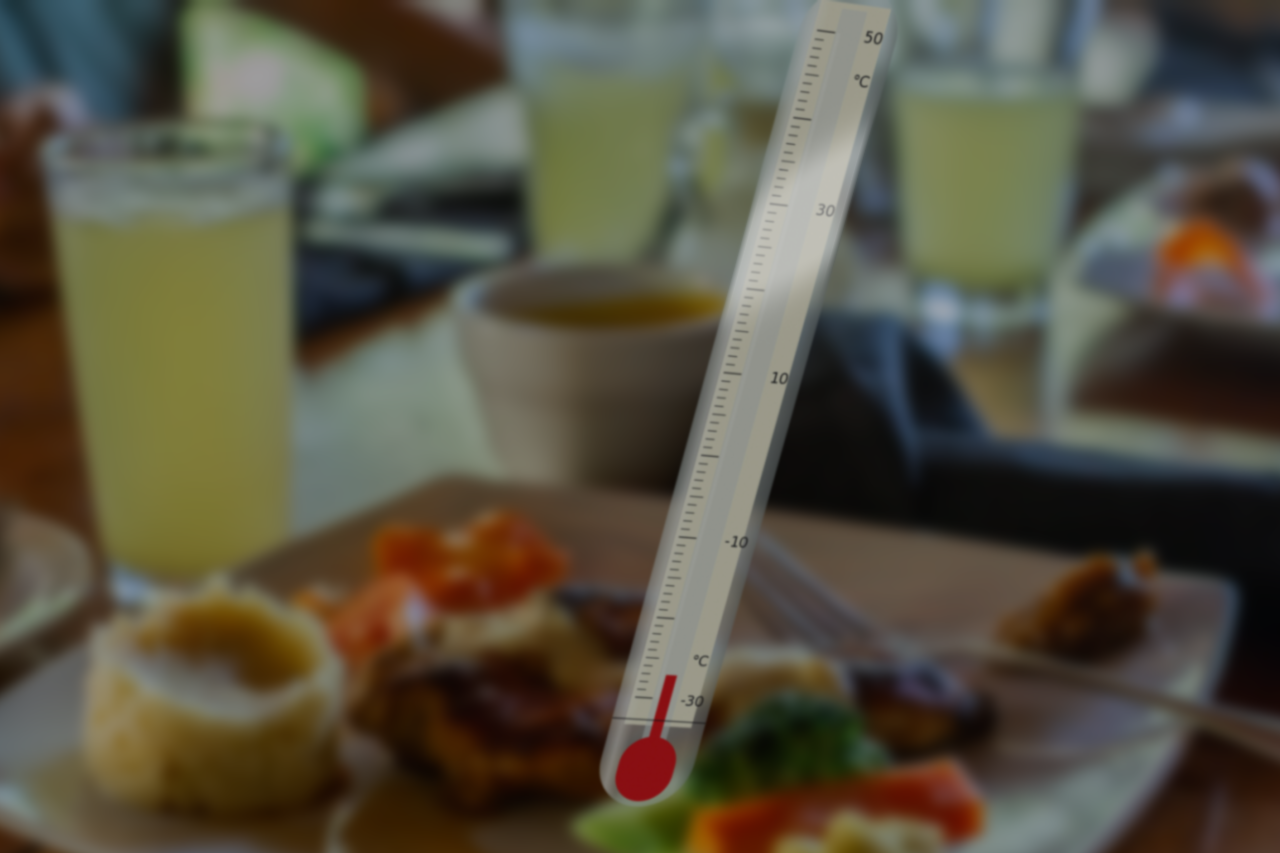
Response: -27
